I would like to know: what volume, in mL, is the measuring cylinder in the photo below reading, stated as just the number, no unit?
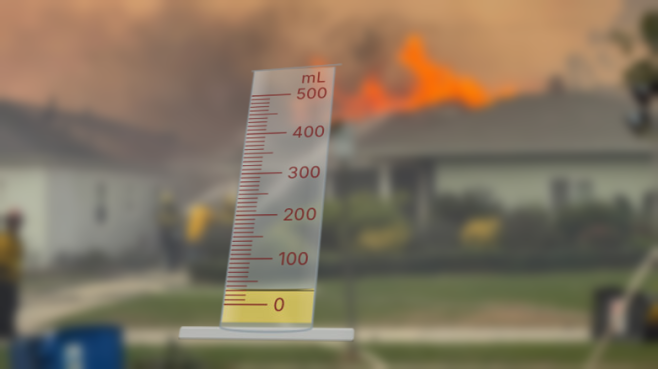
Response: 30
